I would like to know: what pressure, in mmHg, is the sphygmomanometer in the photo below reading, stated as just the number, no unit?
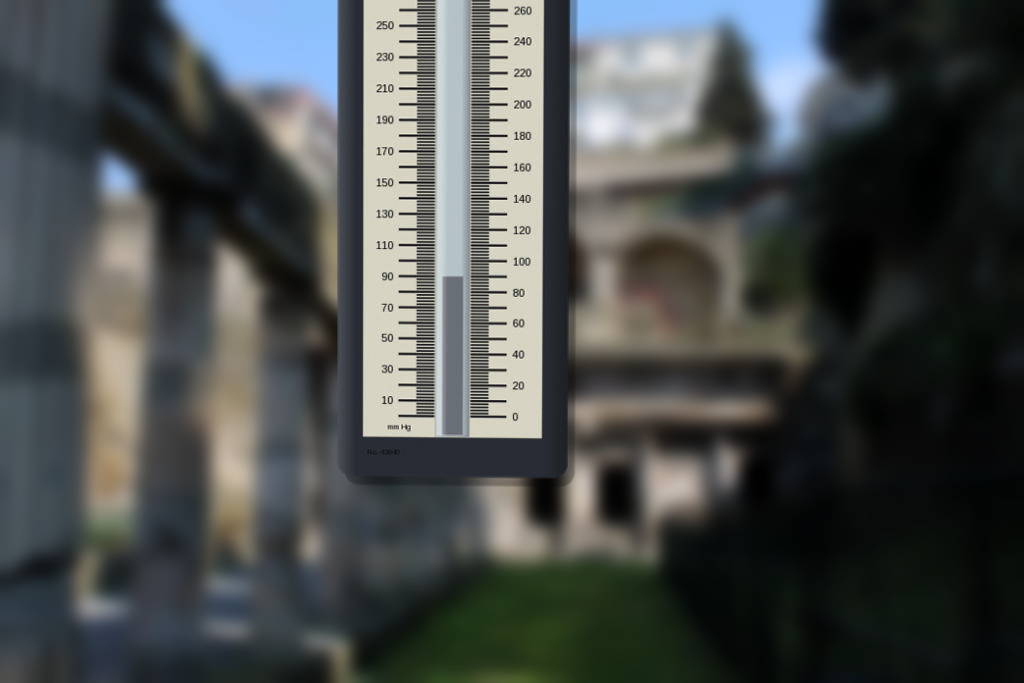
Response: 90
